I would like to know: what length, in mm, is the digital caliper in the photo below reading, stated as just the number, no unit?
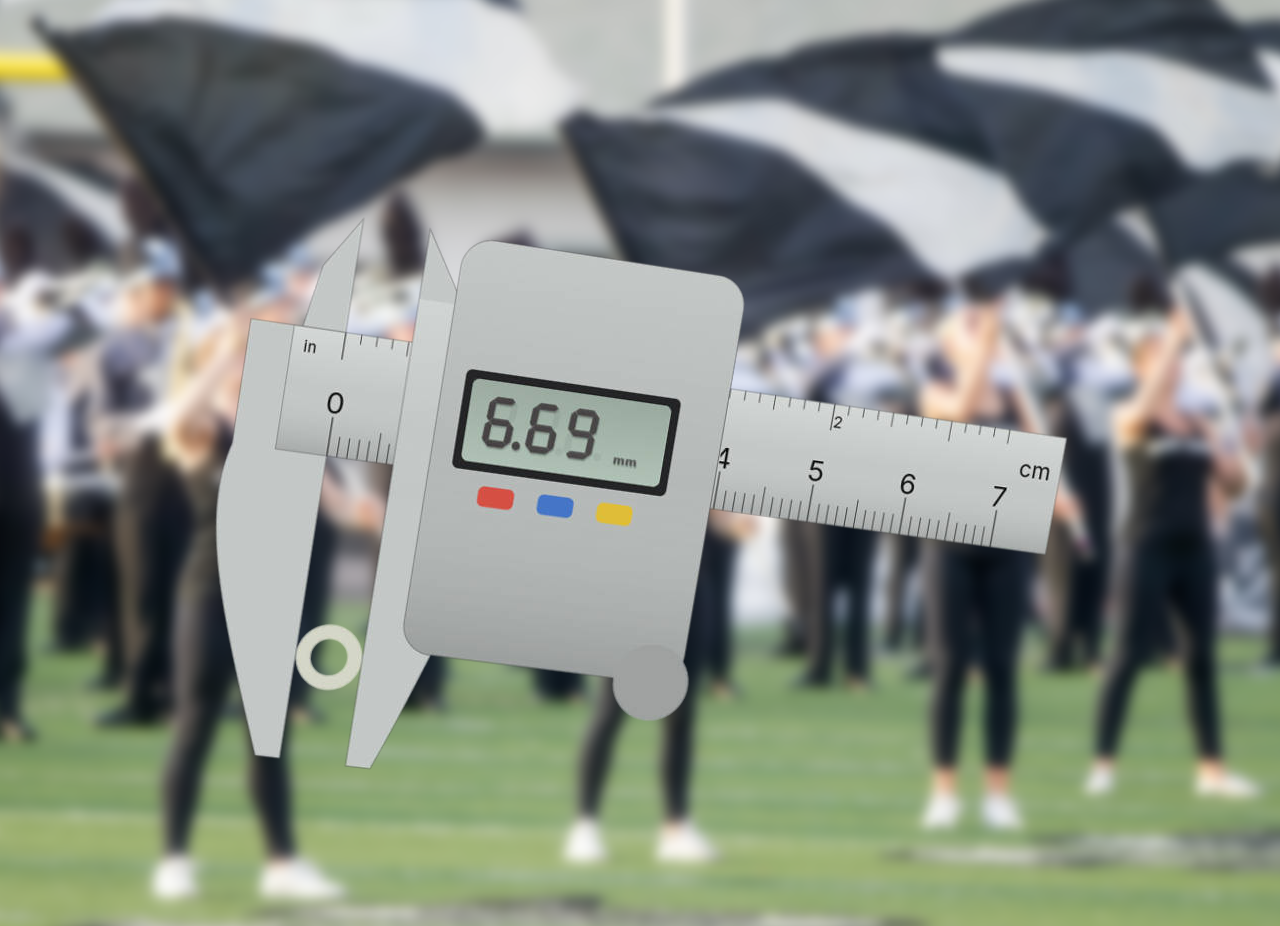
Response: 6.69
